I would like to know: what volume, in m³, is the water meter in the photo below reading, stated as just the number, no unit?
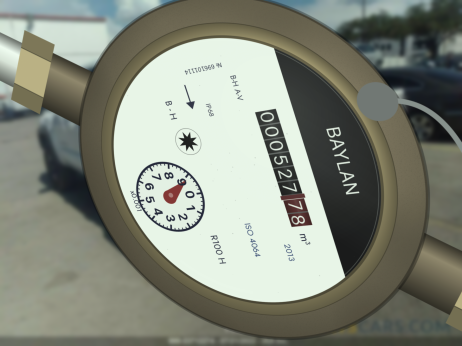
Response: 527.779
